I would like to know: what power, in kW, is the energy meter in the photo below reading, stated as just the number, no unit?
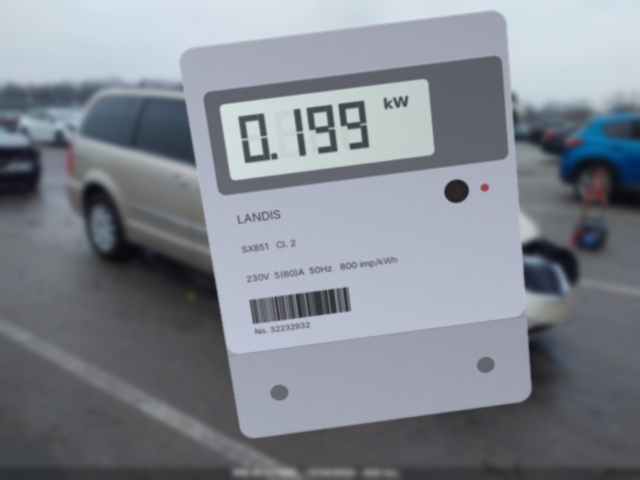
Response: 0.199
